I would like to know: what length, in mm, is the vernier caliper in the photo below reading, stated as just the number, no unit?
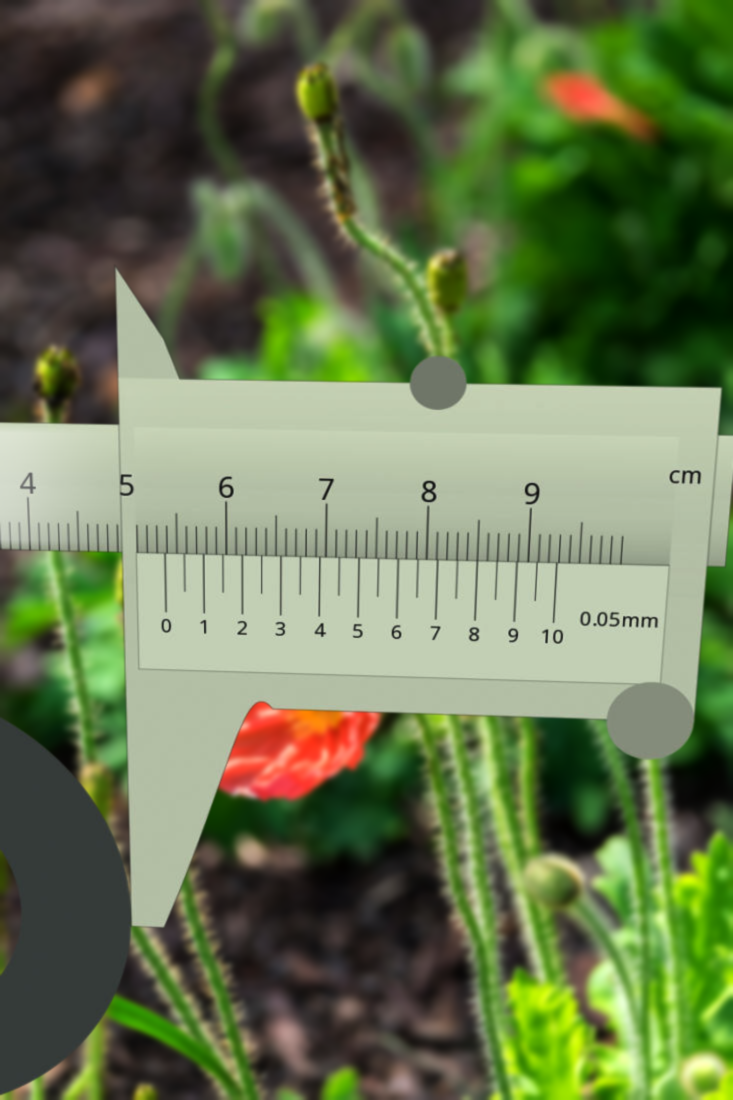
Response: 53.8
